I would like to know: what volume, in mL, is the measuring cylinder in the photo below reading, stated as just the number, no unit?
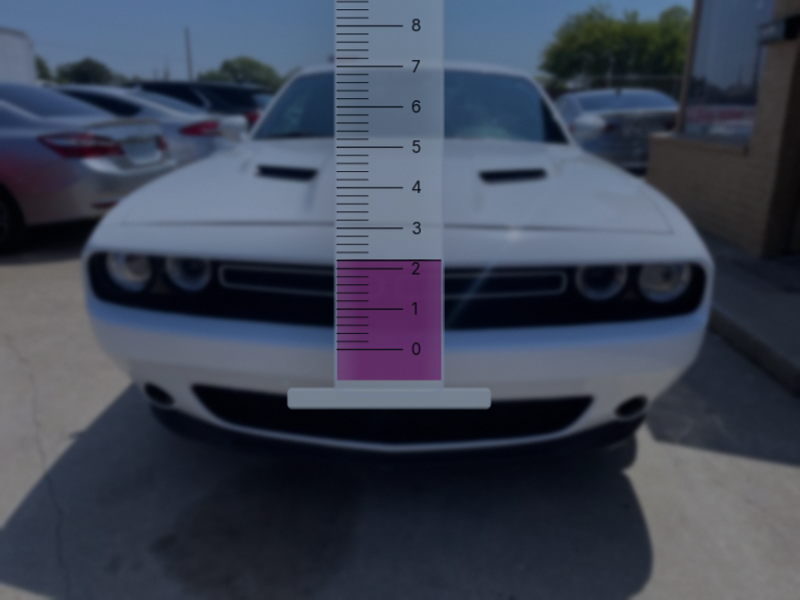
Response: 2.2
